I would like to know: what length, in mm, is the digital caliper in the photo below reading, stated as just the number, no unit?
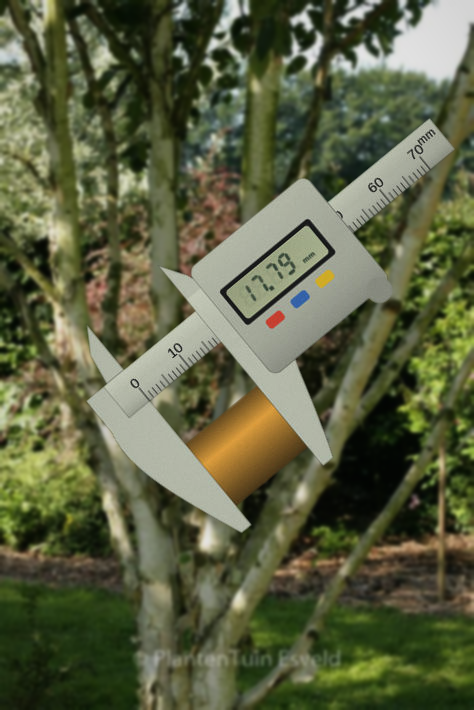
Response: 17.79
